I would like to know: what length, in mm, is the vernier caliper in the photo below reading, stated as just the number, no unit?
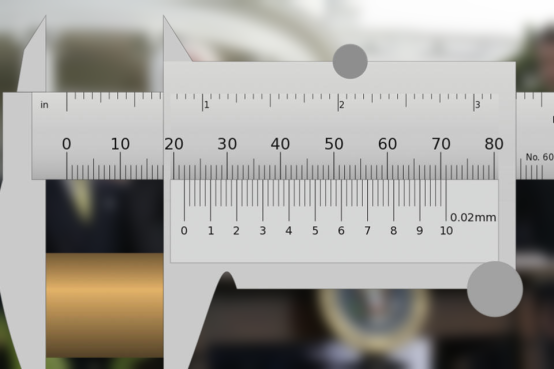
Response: 22.0
